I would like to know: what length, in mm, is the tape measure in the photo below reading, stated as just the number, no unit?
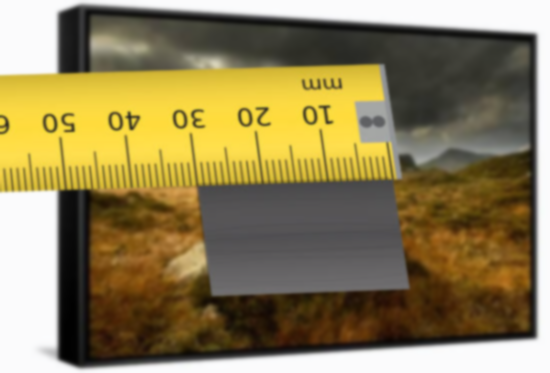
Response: 30
